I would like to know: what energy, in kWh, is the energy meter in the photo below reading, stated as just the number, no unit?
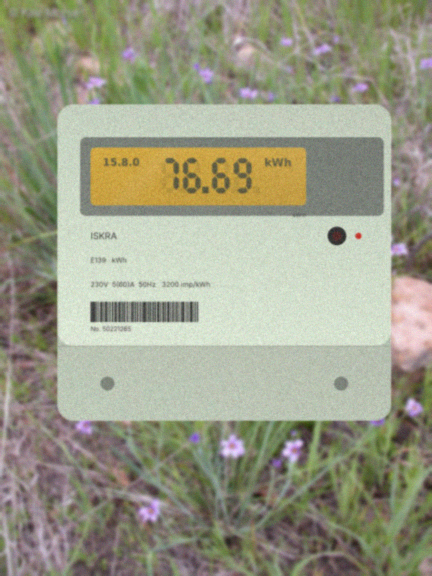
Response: 76.69
